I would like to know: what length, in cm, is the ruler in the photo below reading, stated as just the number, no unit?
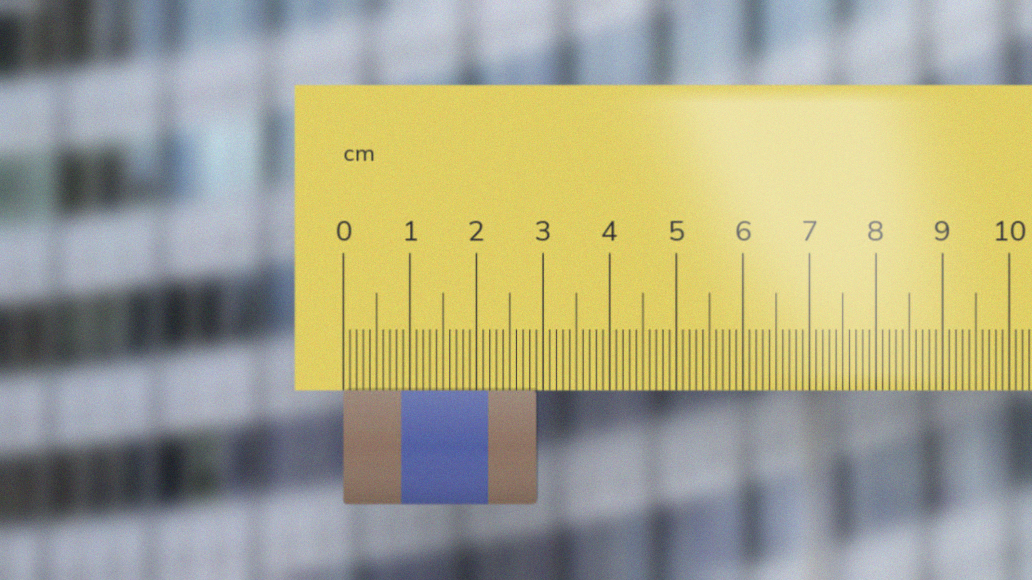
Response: 2.9
